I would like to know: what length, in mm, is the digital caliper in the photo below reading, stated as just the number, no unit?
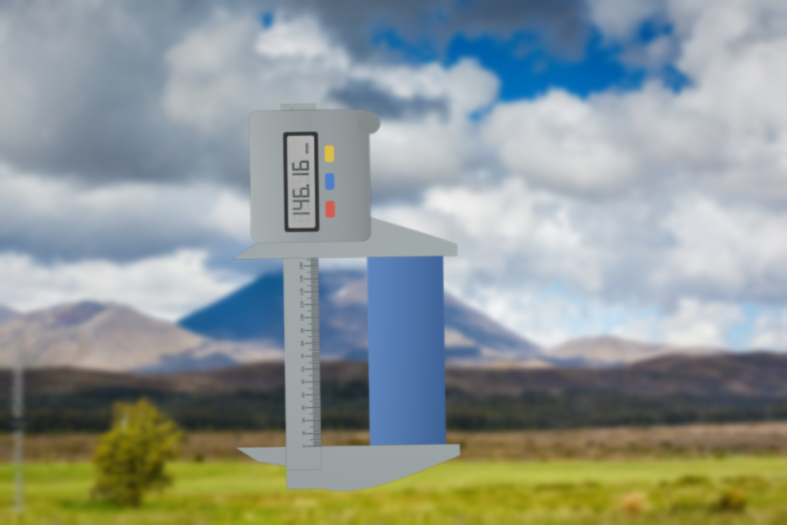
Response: 146.16
